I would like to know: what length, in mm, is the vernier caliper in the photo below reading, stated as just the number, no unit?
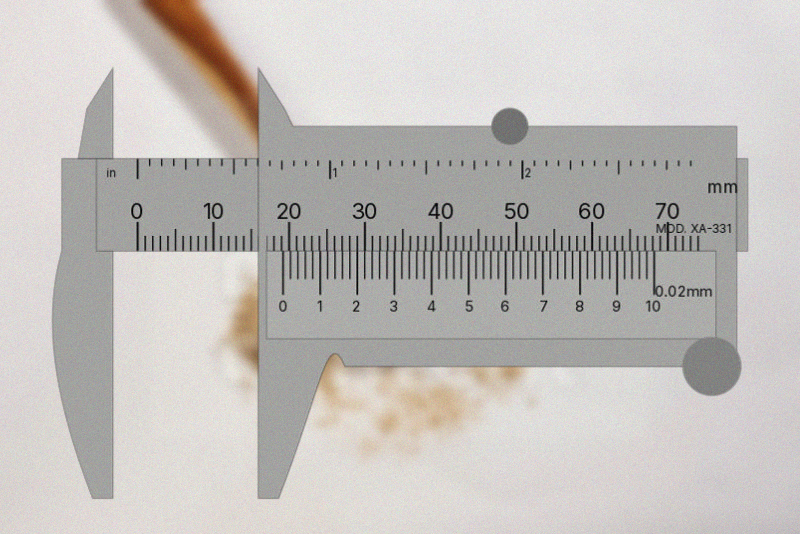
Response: 19.2
